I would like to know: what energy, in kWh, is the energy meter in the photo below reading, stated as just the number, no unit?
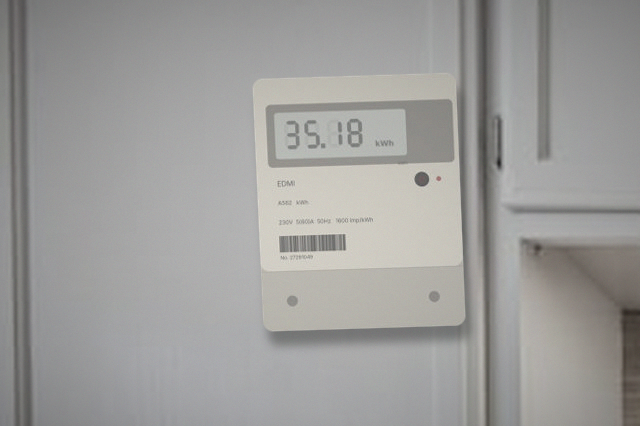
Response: 35.18
